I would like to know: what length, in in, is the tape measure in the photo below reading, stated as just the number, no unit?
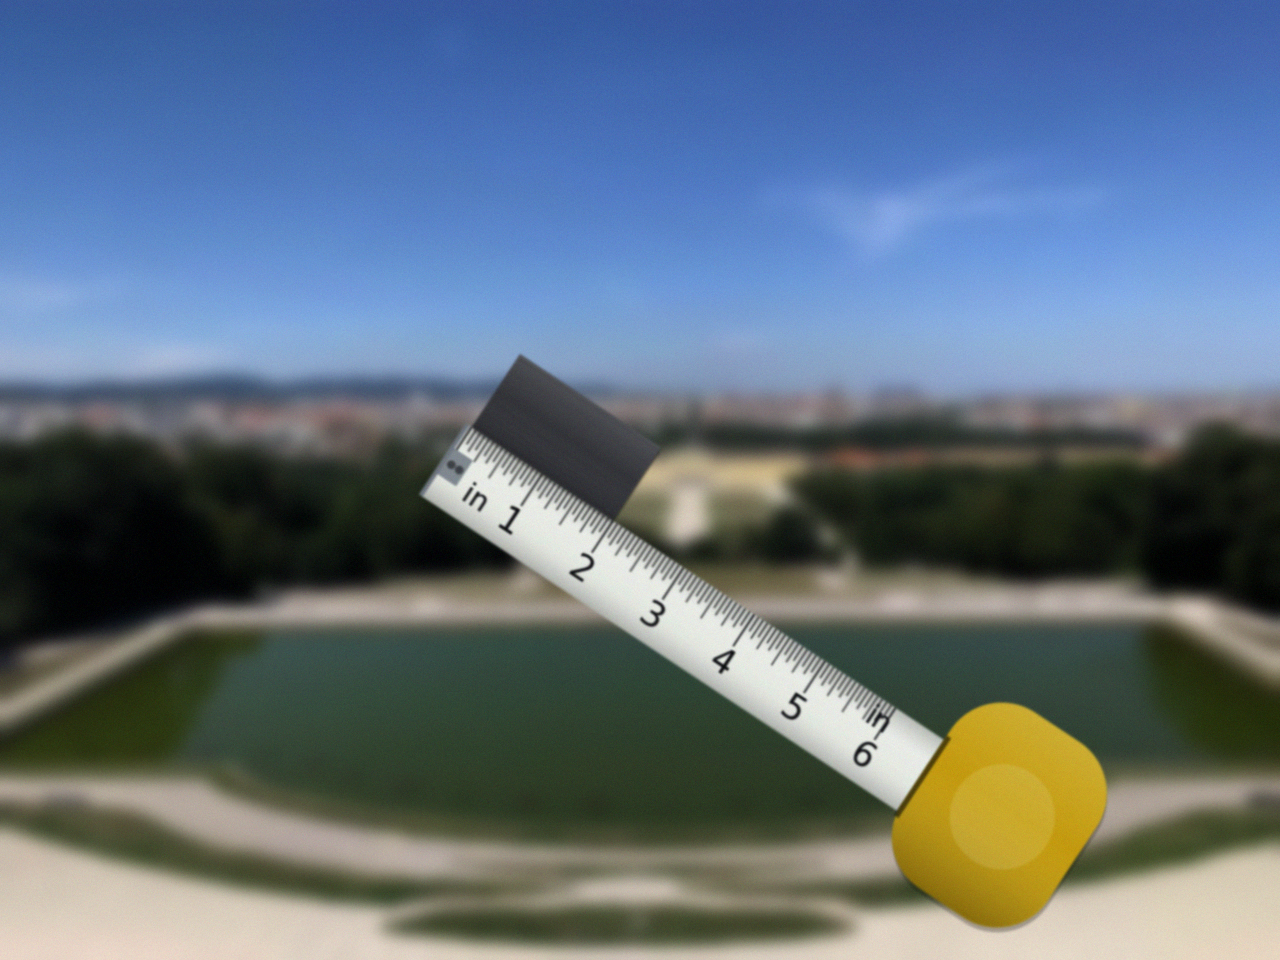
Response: 2
